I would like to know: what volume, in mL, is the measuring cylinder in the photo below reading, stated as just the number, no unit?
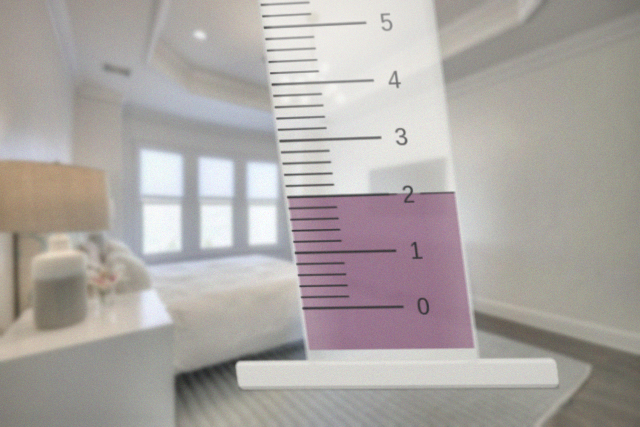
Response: 2
